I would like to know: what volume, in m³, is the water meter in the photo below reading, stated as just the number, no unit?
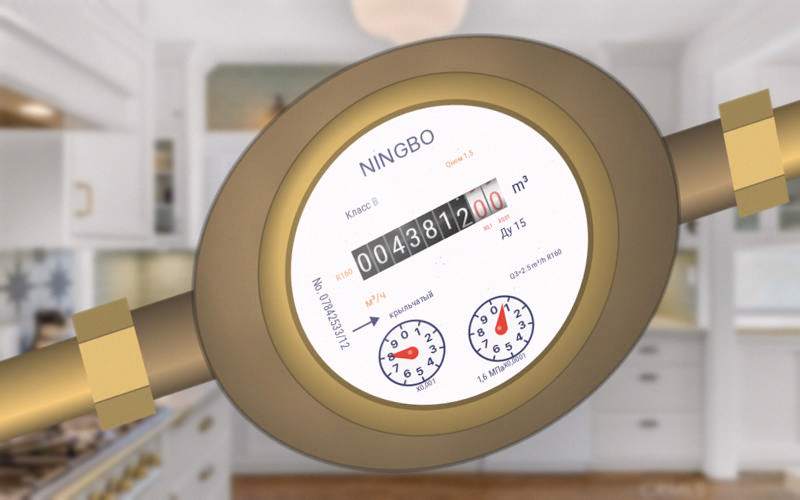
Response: 43811.9980
